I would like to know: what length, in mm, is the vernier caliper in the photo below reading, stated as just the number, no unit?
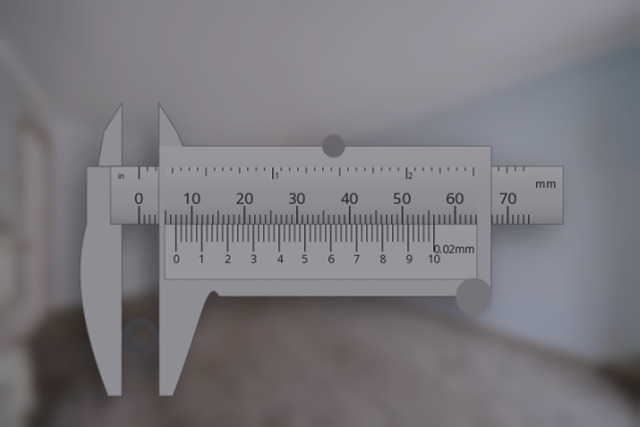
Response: 7.0
